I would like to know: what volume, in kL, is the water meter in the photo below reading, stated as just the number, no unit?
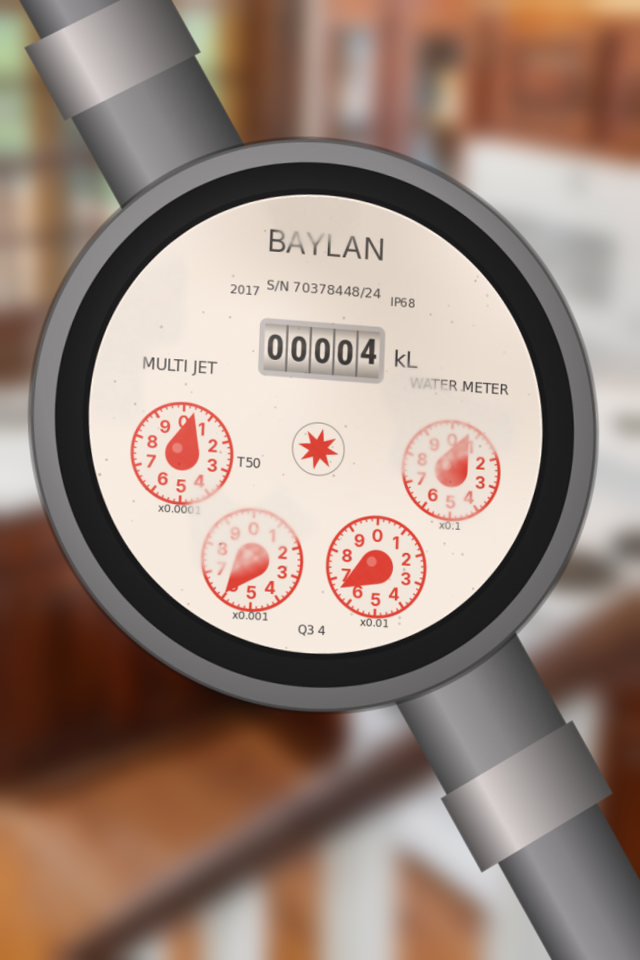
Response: 4.0660
